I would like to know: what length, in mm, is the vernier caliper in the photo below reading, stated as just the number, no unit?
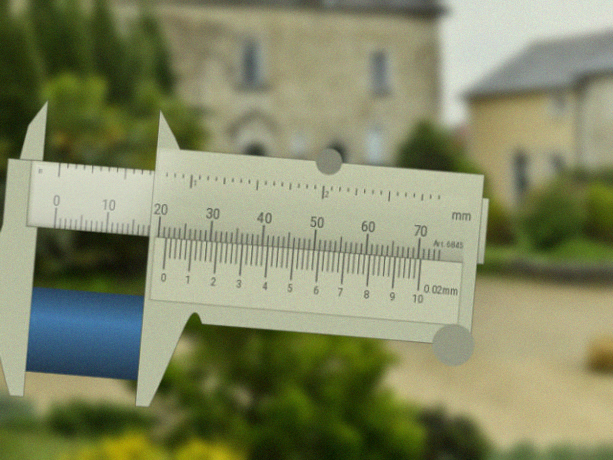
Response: 21.5
